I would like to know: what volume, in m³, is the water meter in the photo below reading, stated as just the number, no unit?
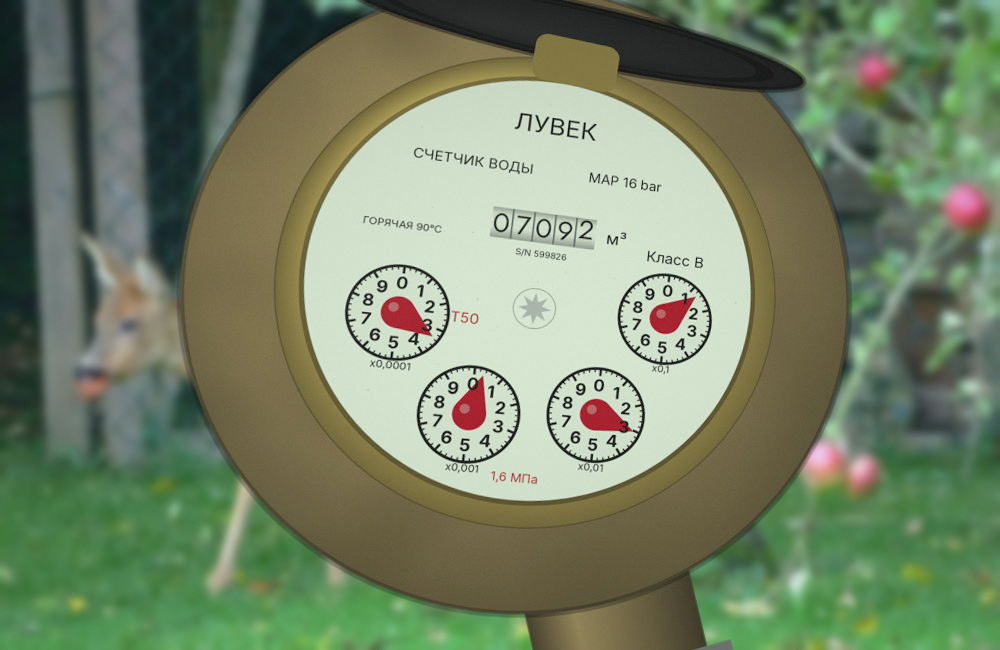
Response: 7092.1303
